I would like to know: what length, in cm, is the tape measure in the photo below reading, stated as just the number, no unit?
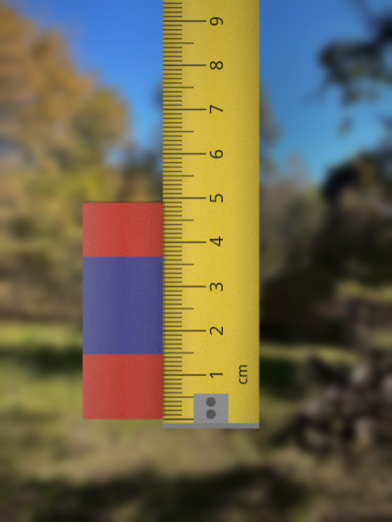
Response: 4.9
